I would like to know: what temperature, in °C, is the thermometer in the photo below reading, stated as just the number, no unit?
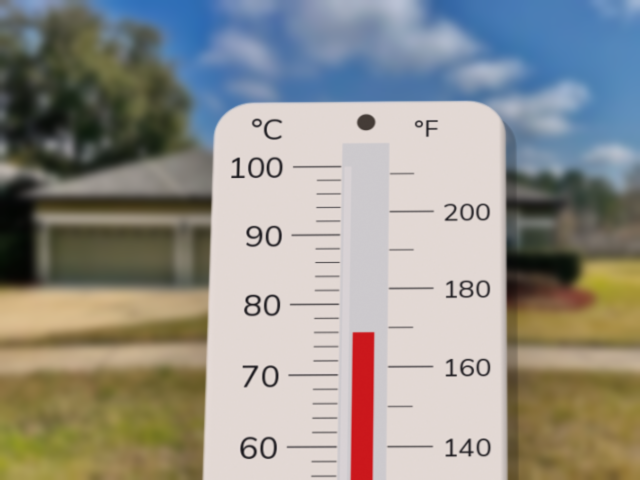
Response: 76
